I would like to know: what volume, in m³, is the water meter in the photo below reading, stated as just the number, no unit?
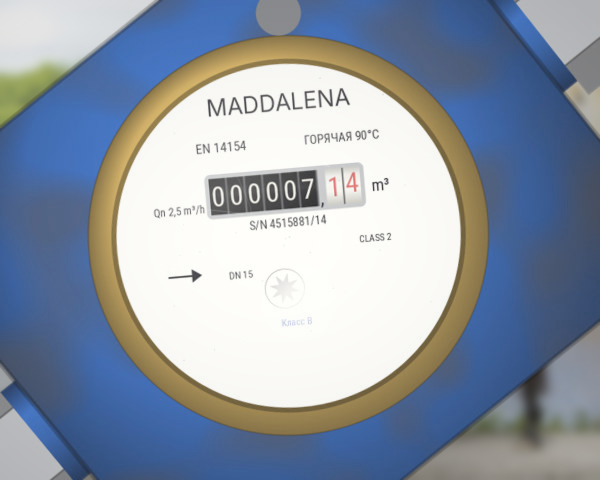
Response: 7.14
